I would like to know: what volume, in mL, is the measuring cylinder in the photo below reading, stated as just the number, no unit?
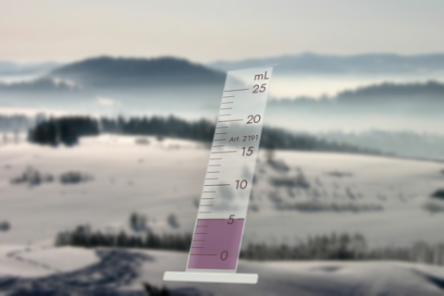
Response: 5
